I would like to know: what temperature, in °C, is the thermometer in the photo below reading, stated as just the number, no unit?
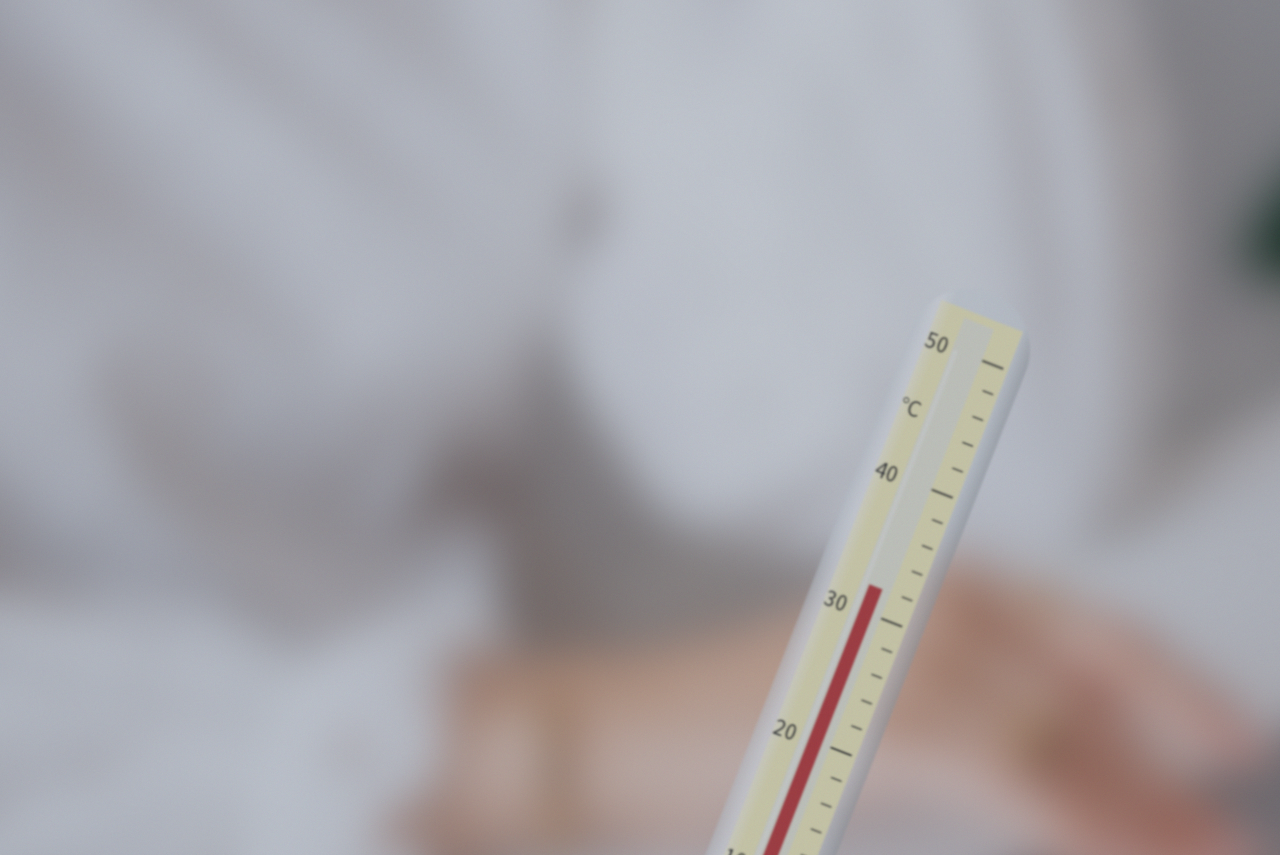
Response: 32
